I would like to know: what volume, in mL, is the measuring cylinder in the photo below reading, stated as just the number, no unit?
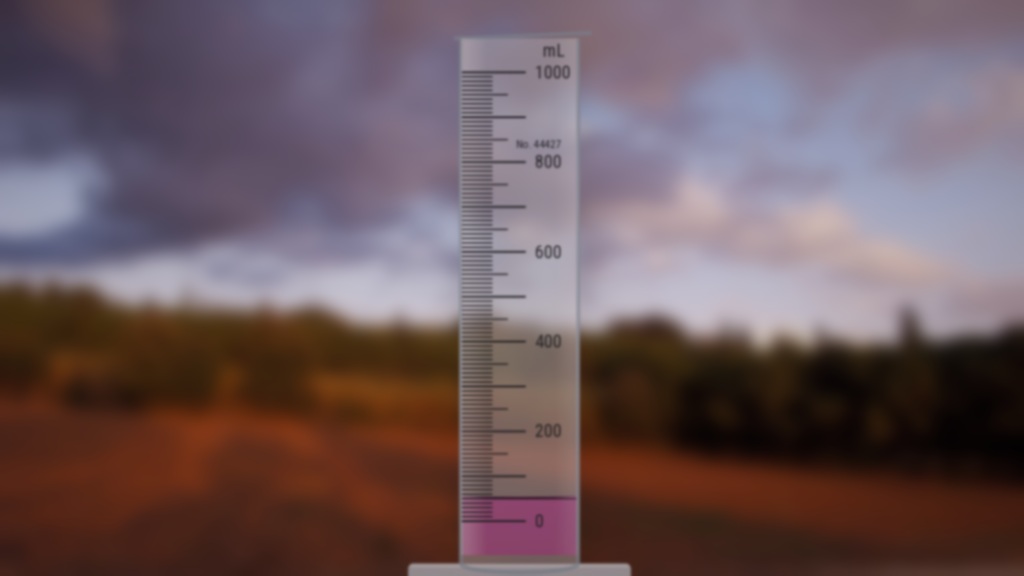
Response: 50
